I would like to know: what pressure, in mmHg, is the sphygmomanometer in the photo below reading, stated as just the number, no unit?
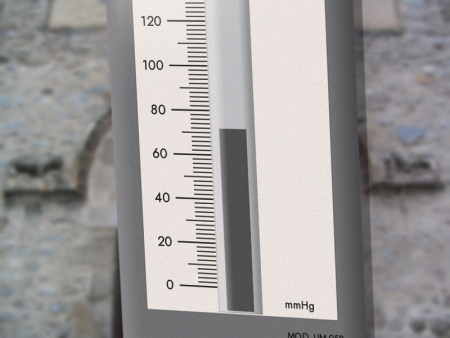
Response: 72
